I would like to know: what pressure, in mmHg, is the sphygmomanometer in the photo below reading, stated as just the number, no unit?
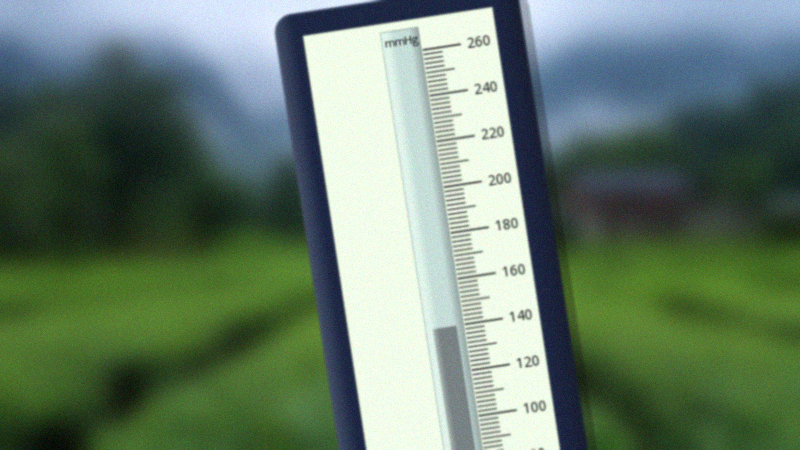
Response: 140
